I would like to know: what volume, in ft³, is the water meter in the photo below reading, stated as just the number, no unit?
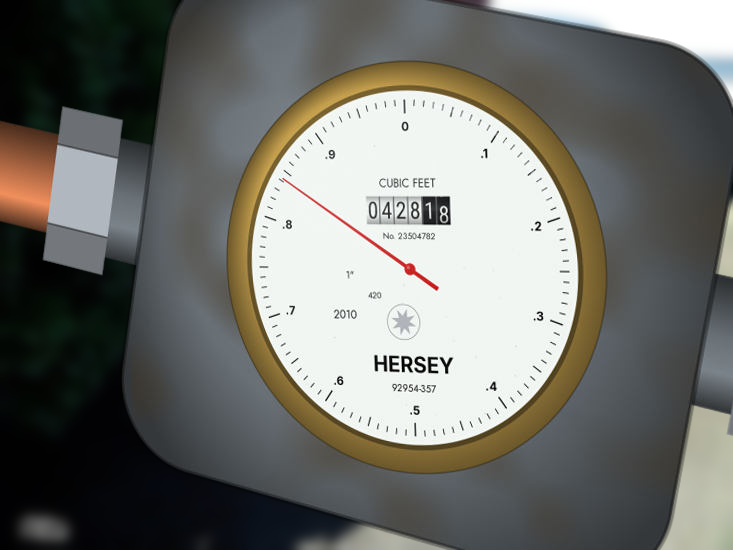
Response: 42817.84
